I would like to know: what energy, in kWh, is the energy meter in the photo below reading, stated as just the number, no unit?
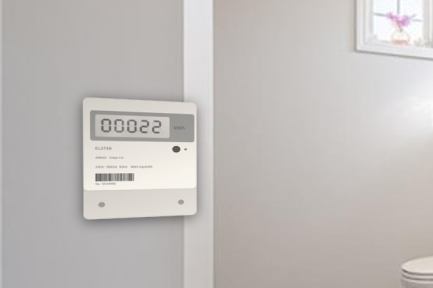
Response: 22
